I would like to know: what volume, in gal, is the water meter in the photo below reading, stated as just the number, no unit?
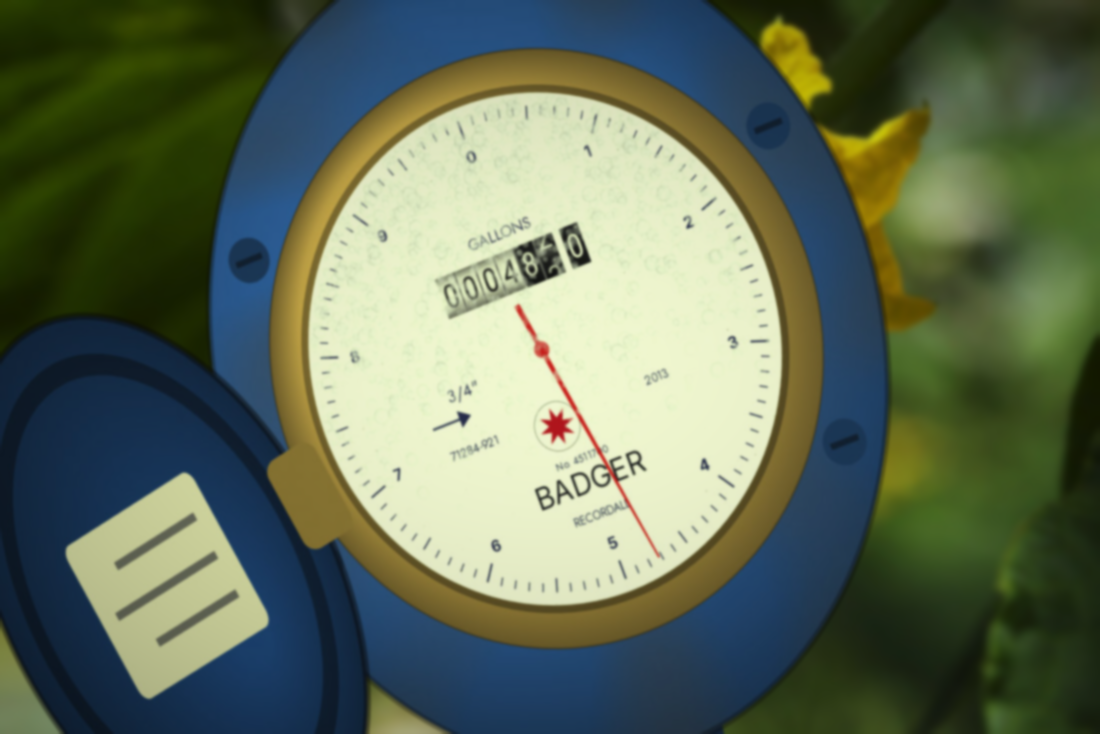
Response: 4824.7
